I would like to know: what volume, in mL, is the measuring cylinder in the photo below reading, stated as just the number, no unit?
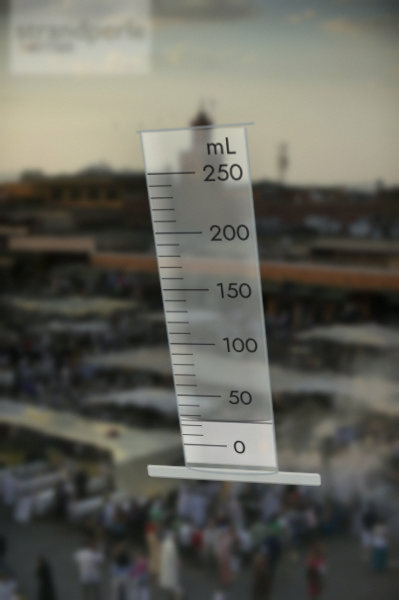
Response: 25
